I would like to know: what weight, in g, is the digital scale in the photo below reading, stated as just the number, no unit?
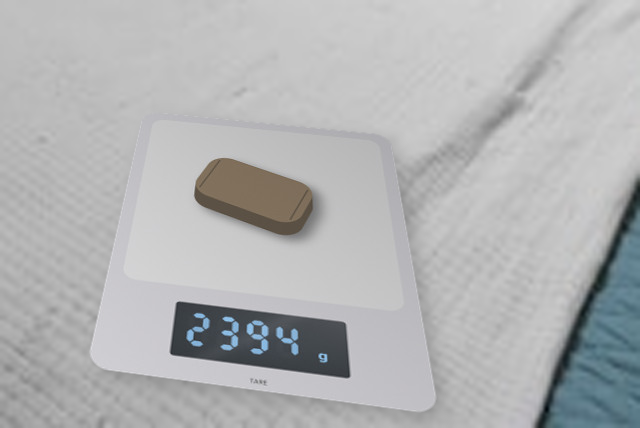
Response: 2394
